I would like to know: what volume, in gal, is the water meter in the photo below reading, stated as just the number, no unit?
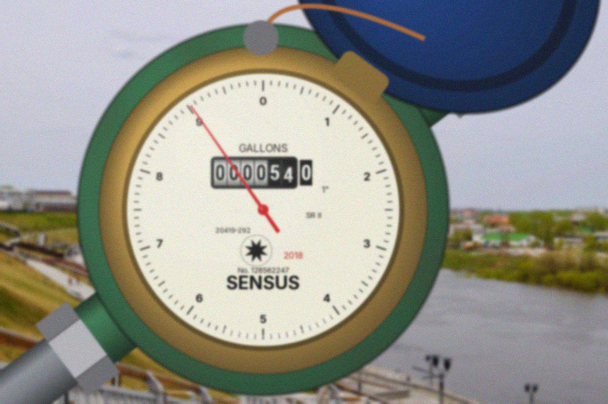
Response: 539.0
